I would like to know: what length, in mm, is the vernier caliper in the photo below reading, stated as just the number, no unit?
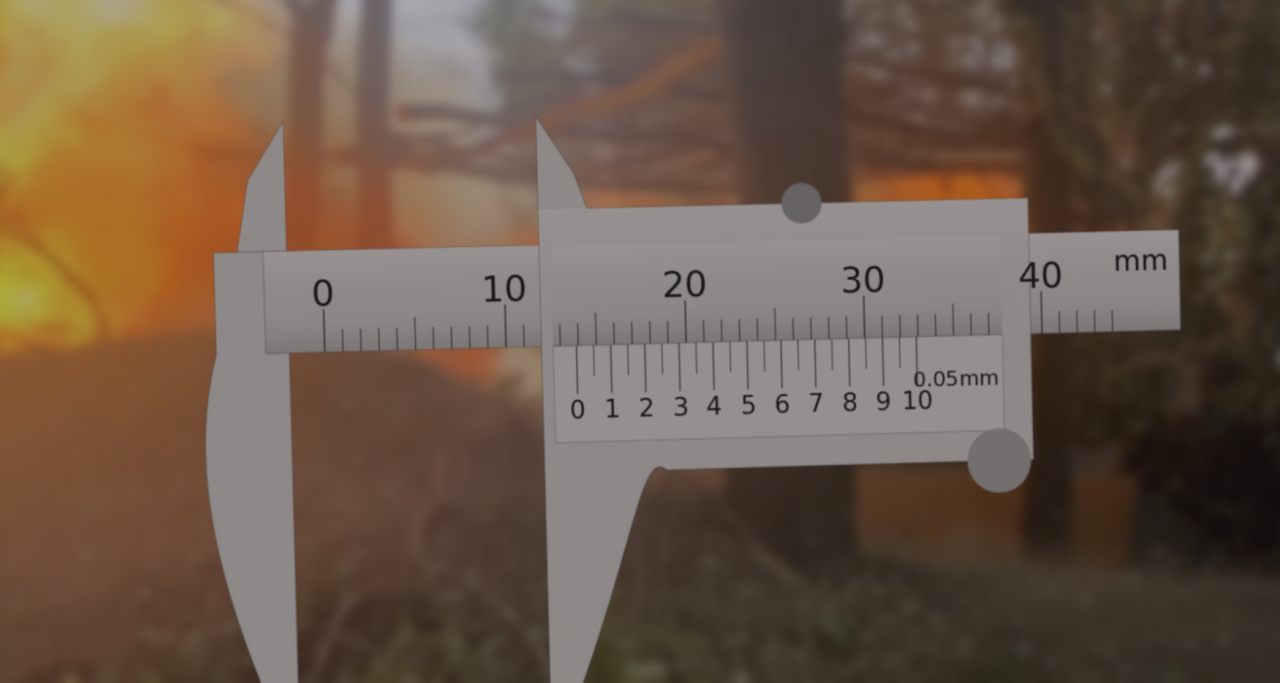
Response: 13.9
